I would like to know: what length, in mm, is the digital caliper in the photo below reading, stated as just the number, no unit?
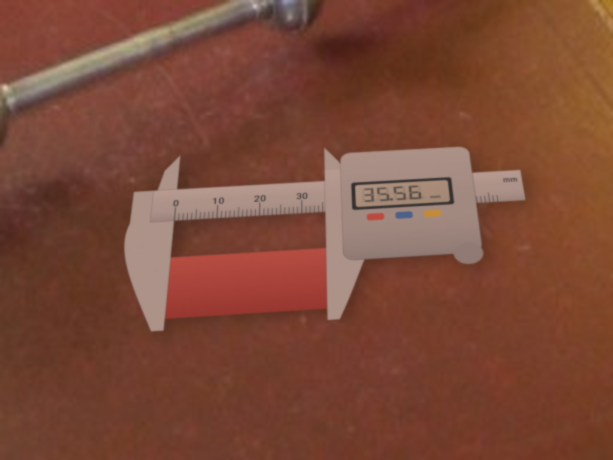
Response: 35.56
